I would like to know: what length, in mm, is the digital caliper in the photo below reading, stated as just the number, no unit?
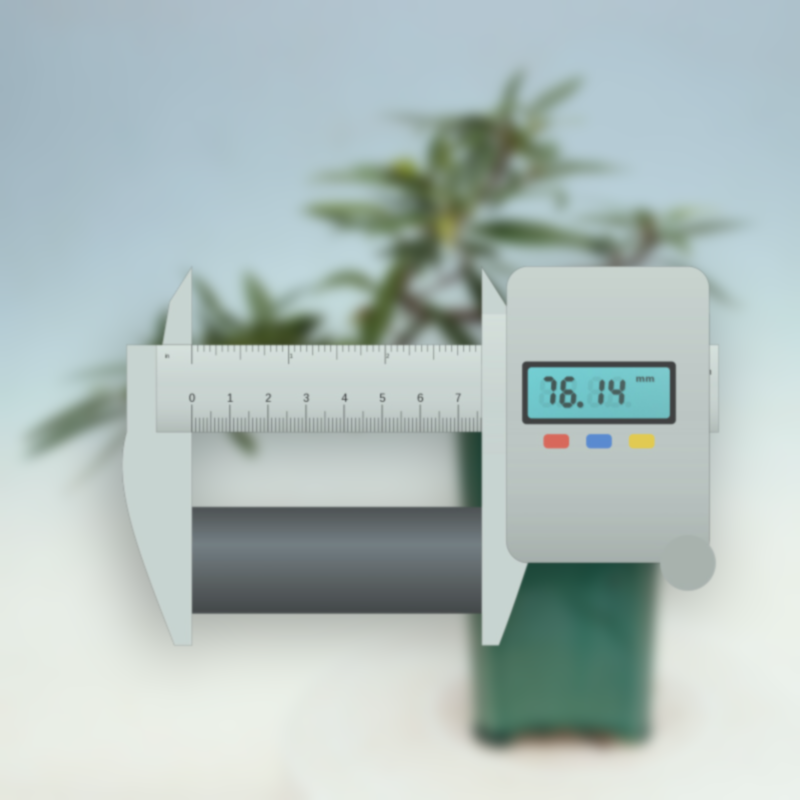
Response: 76.14
